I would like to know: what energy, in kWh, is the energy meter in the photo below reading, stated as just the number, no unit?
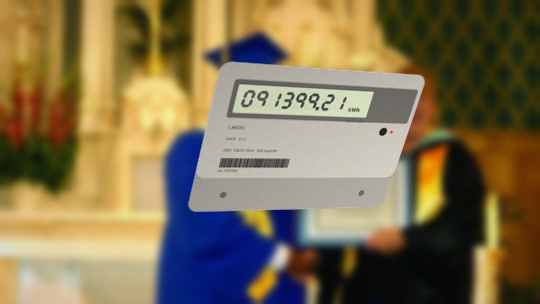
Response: 91399.21
